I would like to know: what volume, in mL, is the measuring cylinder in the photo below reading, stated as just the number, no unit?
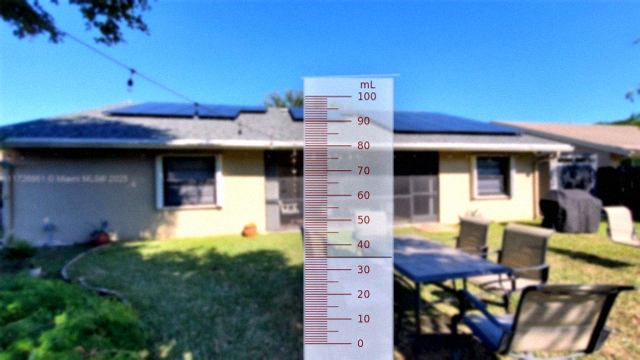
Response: 35
